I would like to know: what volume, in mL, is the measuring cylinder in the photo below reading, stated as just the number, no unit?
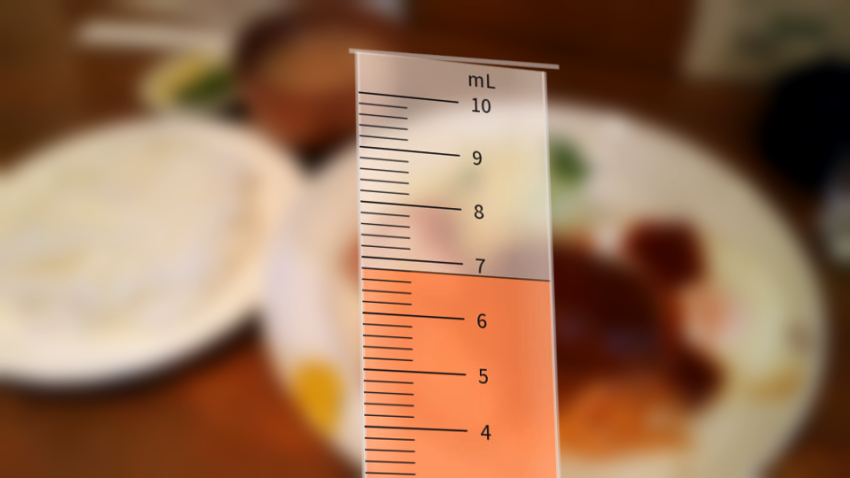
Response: 6.8
